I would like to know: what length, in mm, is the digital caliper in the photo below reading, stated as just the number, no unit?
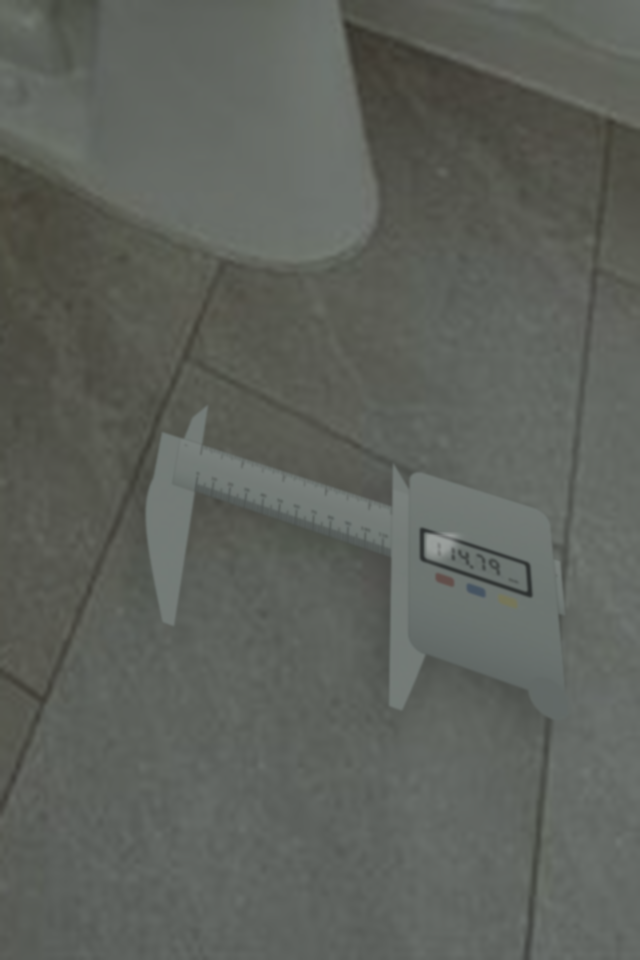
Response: 114.79
